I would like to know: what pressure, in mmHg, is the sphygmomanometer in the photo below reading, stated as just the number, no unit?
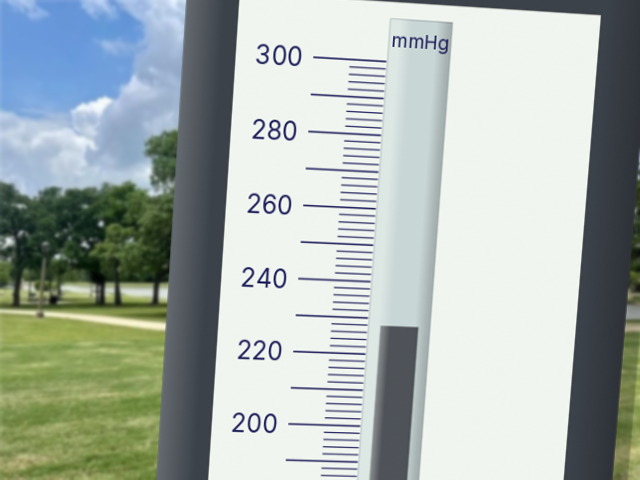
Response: 228
